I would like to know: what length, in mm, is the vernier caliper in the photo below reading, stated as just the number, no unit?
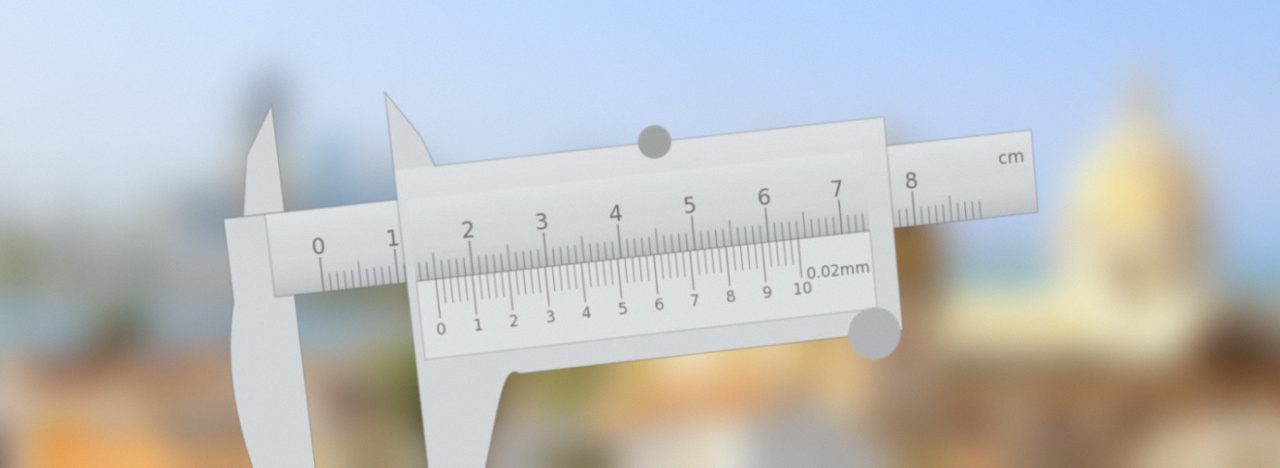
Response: 15.0
